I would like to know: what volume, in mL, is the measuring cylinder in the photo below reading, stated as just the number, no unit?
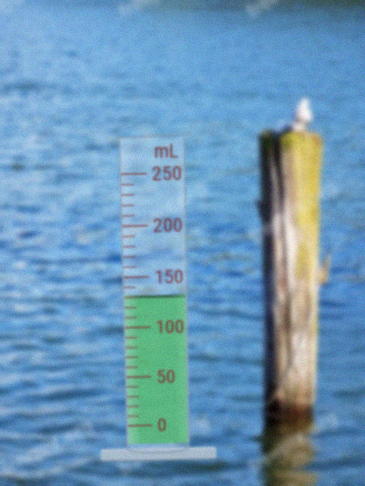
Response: 130
